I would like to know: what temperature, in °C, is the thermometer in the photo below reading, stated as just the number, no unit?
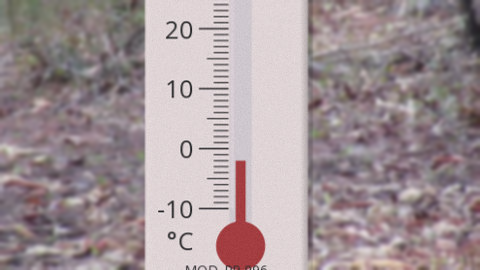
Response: -2
